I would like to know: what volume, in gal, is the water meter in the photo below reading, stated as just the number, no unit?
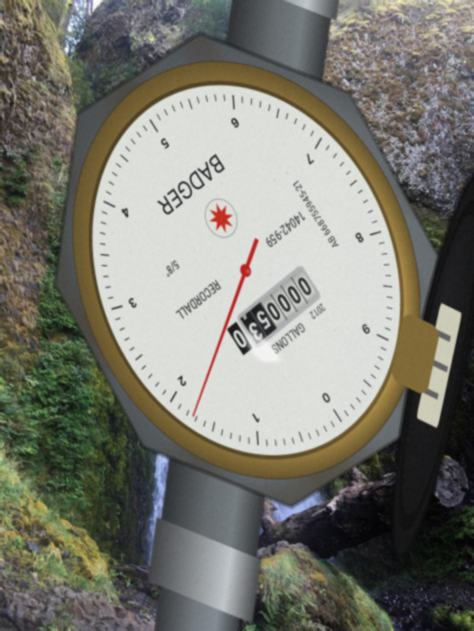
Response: 531.7
